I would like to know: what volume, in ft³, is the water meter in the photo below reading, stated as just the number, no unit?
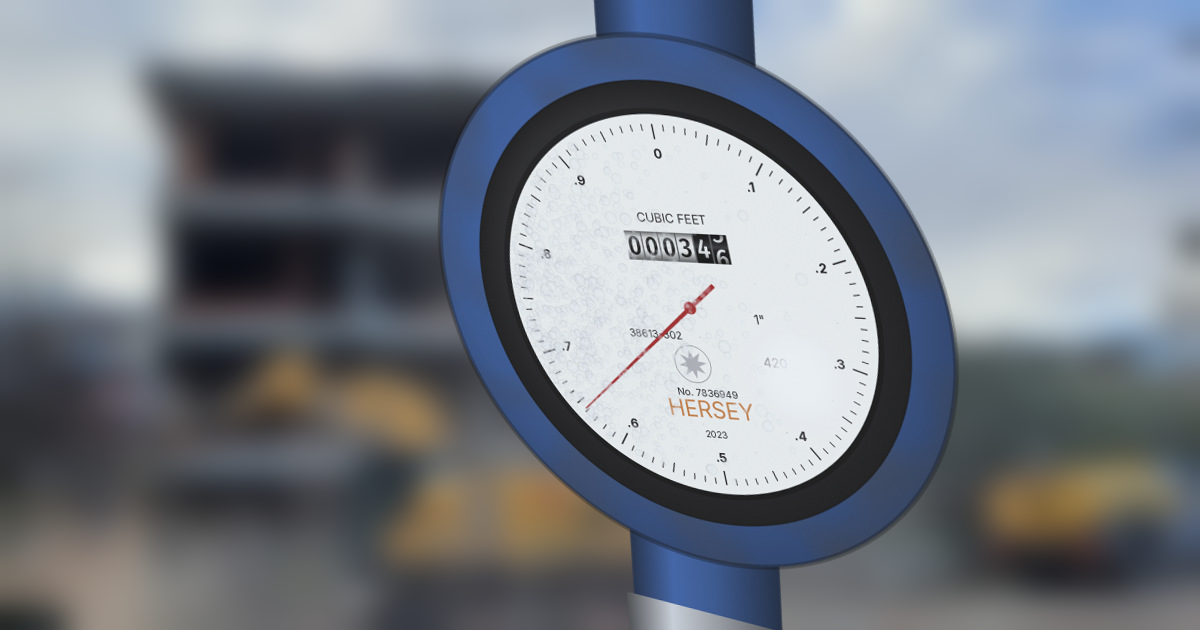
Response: 345.64
